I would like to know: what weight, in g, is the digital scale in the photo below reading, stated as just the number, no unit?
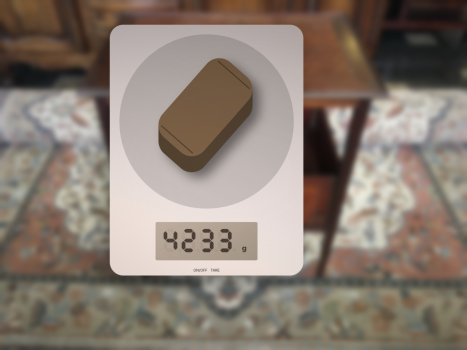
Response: 4233
